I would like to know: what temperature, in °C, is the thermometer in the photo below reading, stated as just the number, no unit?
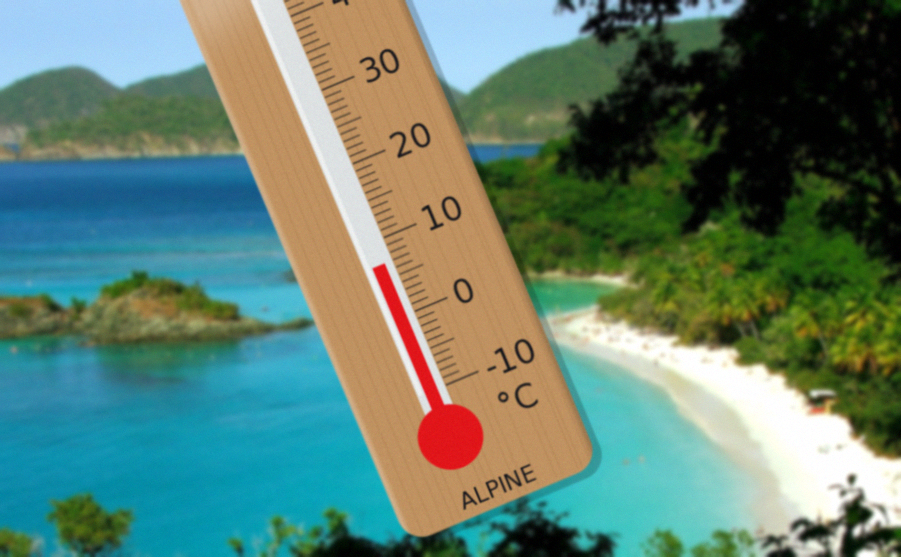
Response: 7
